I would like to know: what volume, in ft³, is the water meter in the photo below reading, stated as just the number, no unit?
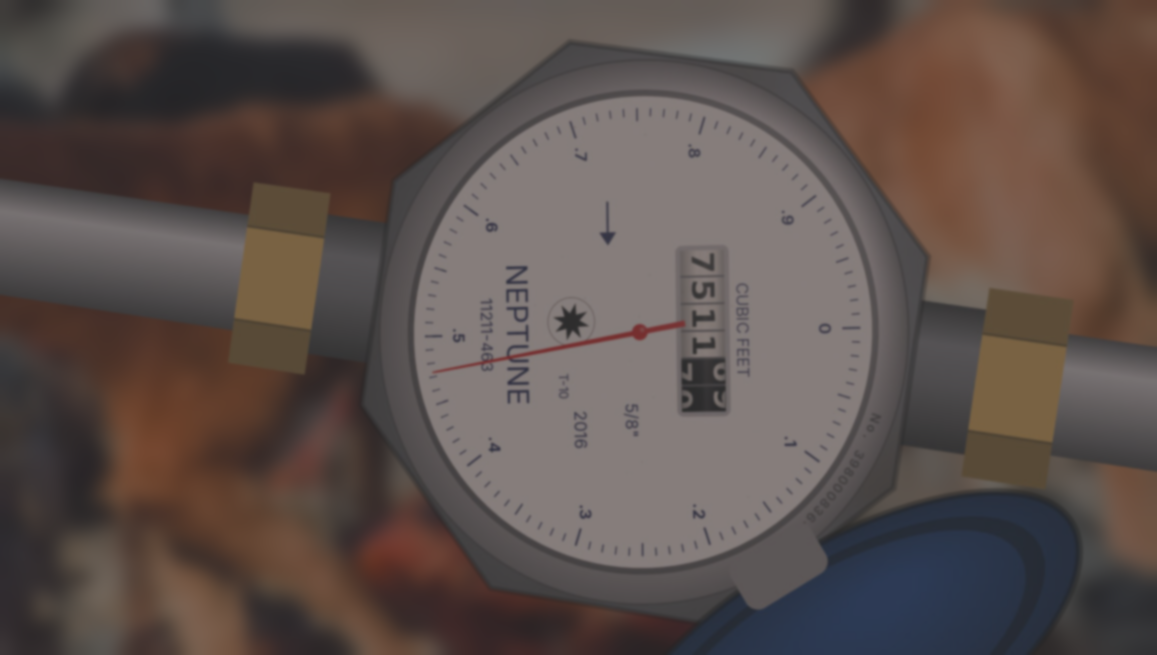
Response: 751169.47
